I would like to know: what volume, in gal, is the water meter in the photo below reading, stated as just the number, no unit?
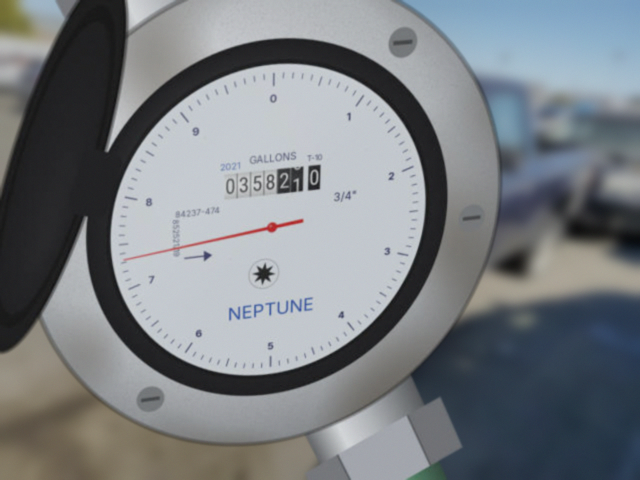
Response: 358207.3
